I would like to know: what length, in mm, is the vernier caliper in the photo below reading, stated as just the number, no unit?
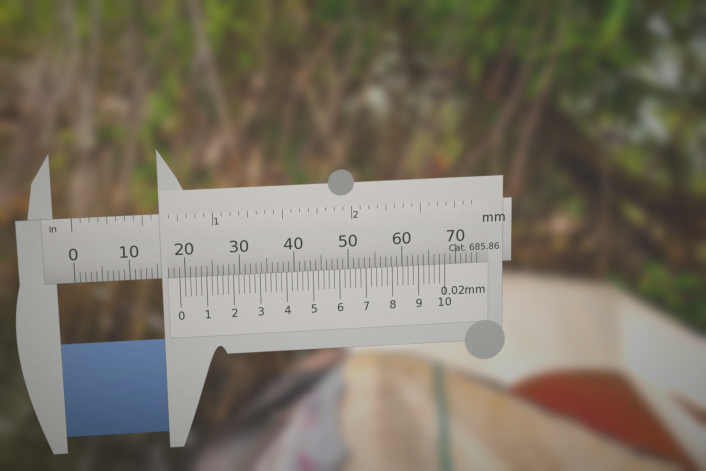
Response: 19.0
